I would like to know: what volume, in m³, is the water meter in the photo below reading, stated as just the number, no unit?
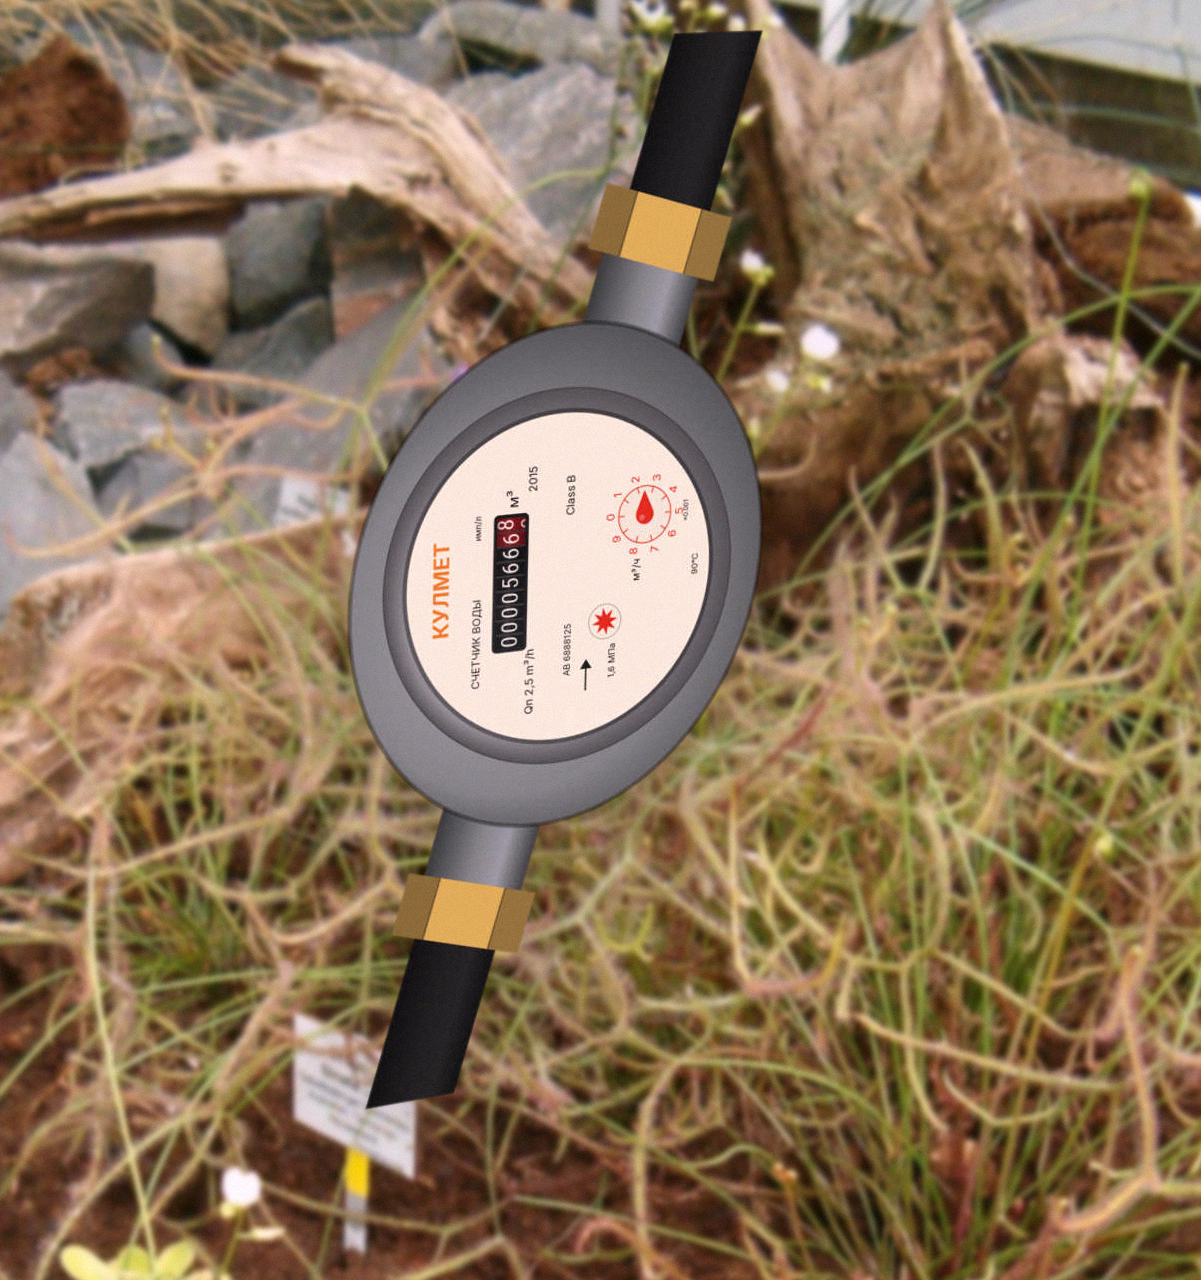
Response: 566.682
